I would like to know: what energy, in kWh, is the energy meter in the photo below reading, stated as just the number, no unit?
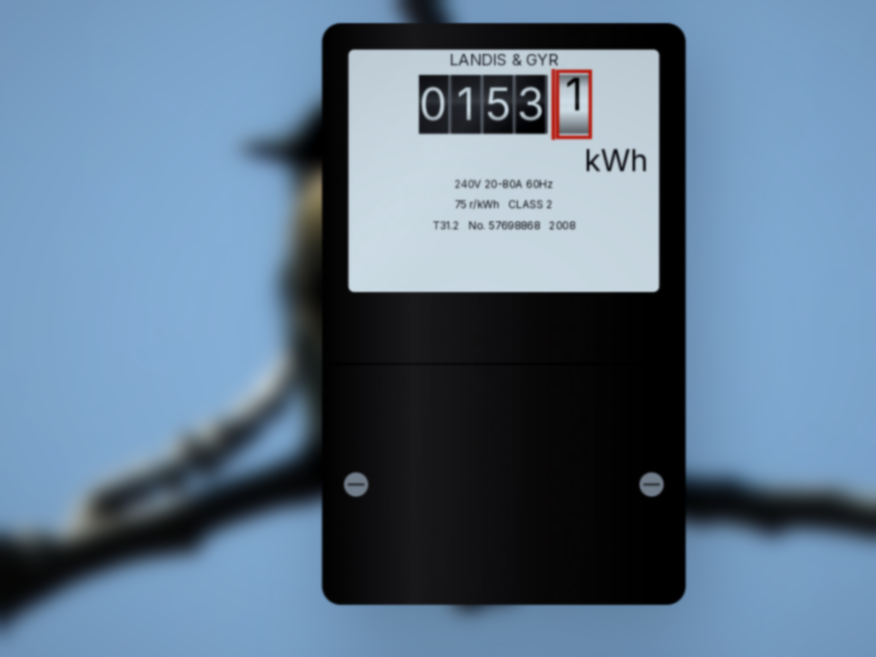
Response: 153.1
